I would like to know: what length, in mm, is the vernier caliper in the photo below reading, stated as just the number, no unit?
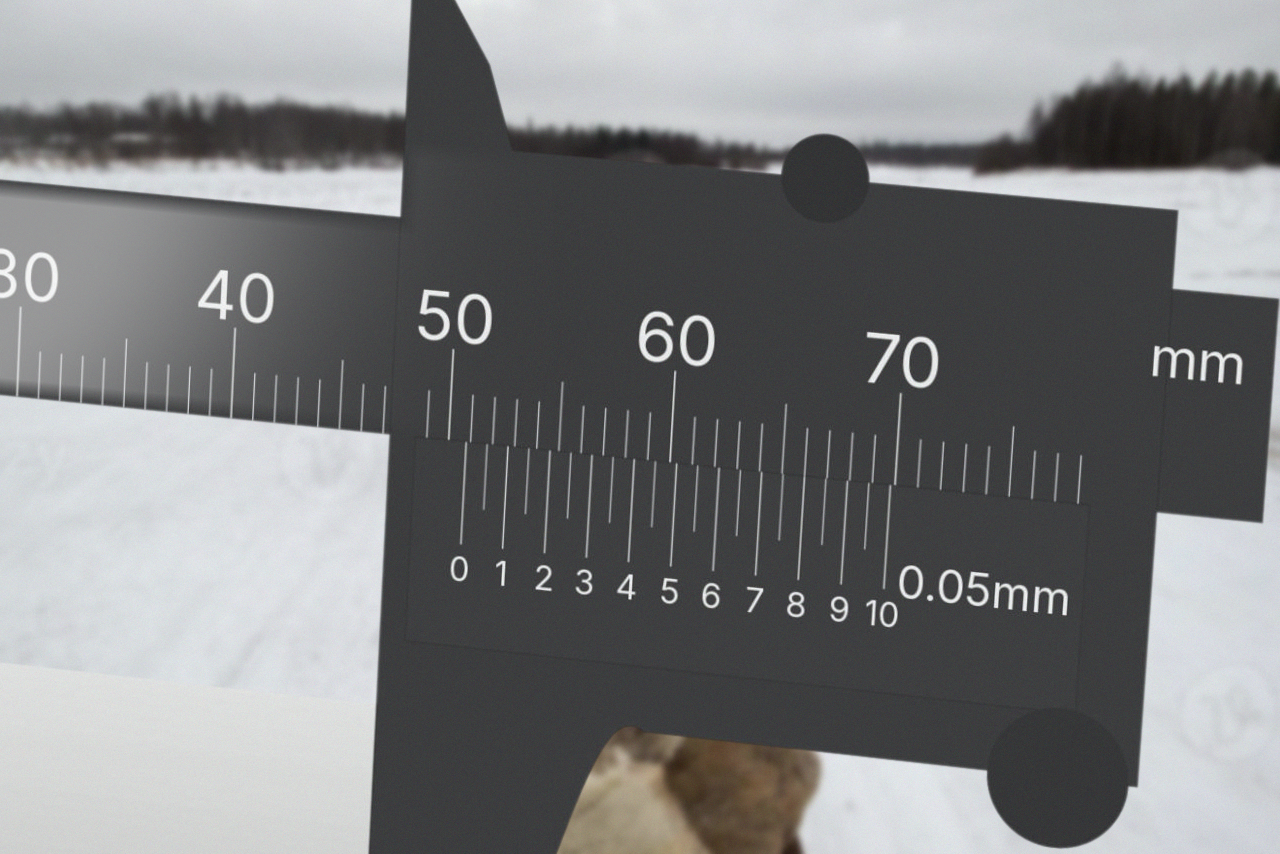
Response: 50.8
